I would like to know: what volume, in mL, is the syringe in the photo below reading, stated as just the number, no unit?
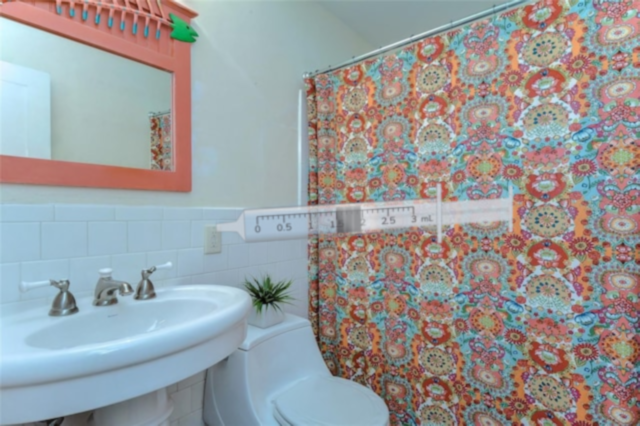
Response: 1.5
